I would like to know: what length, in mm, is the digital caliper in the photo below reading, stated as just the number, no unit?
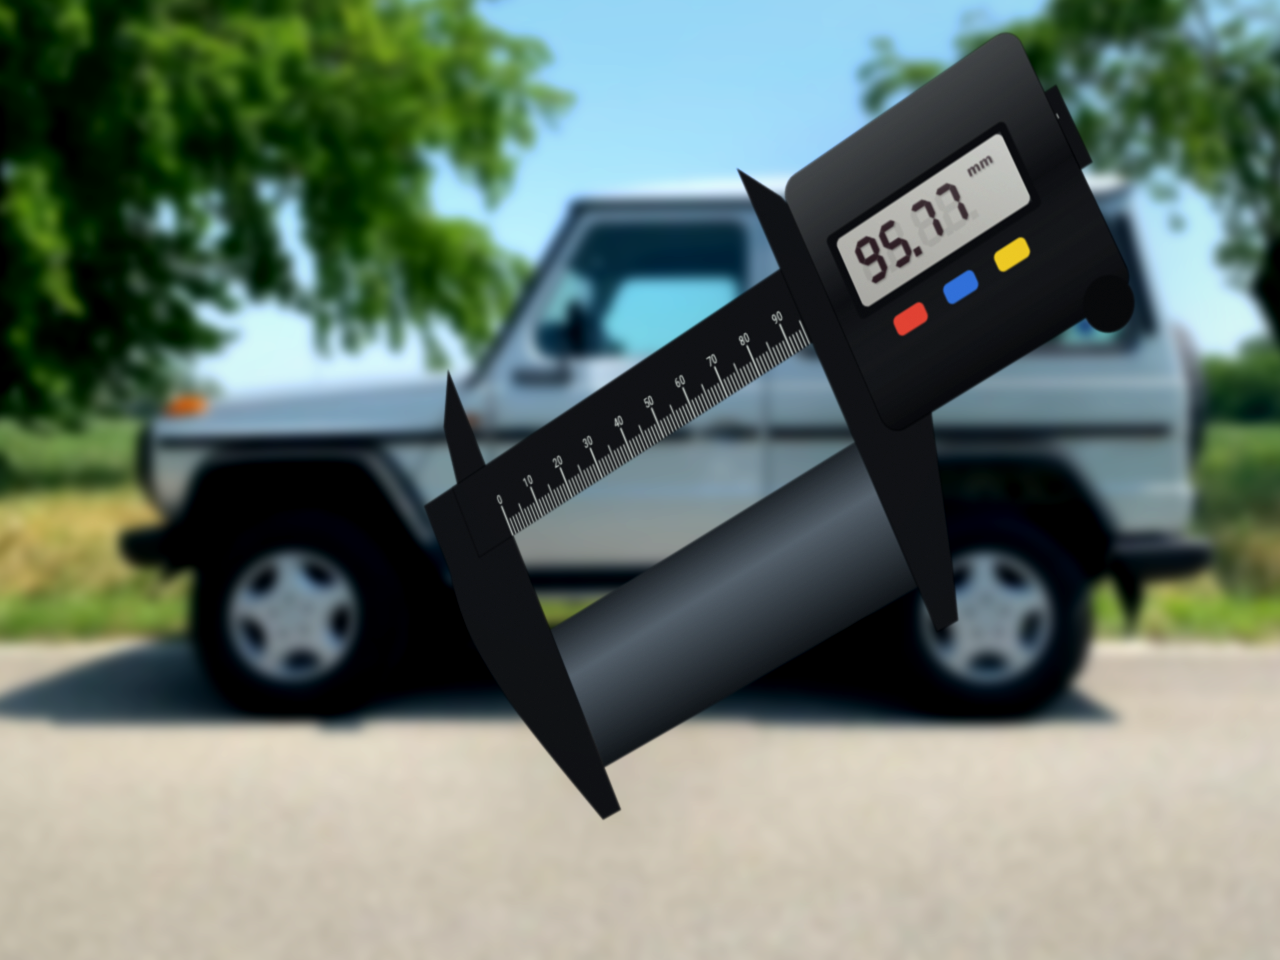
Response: 95.77
